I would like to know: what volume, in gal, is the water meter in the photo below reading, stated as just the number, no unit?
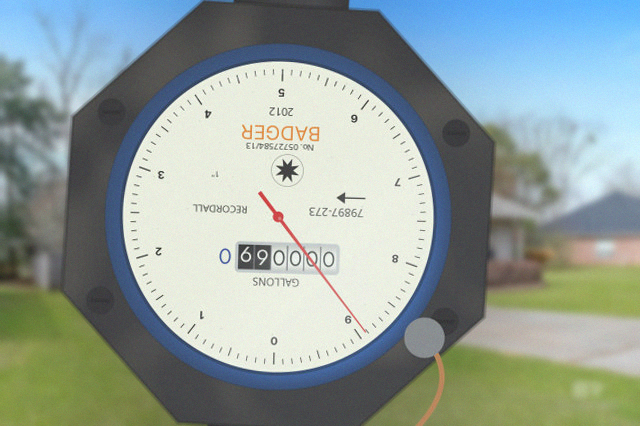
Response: 688.9
